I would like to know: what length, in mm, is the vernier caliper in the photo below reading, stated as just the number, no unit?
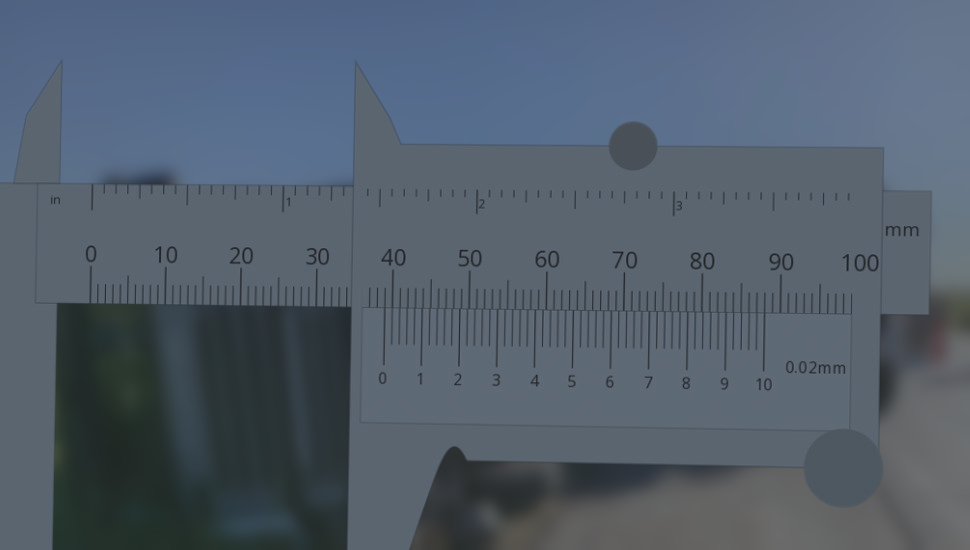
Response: 39.0
